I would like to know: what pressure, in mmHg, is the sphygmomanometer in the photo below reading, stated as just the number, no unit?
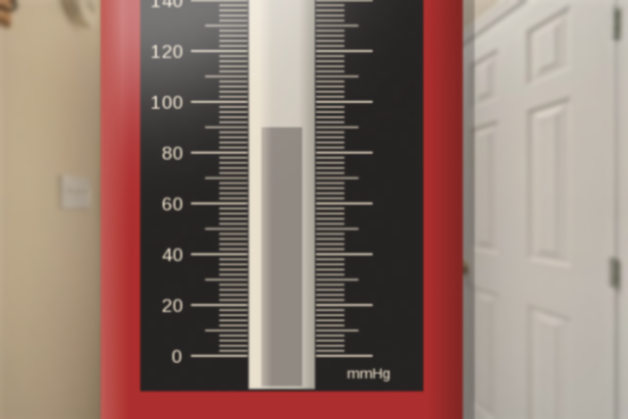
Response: 90
